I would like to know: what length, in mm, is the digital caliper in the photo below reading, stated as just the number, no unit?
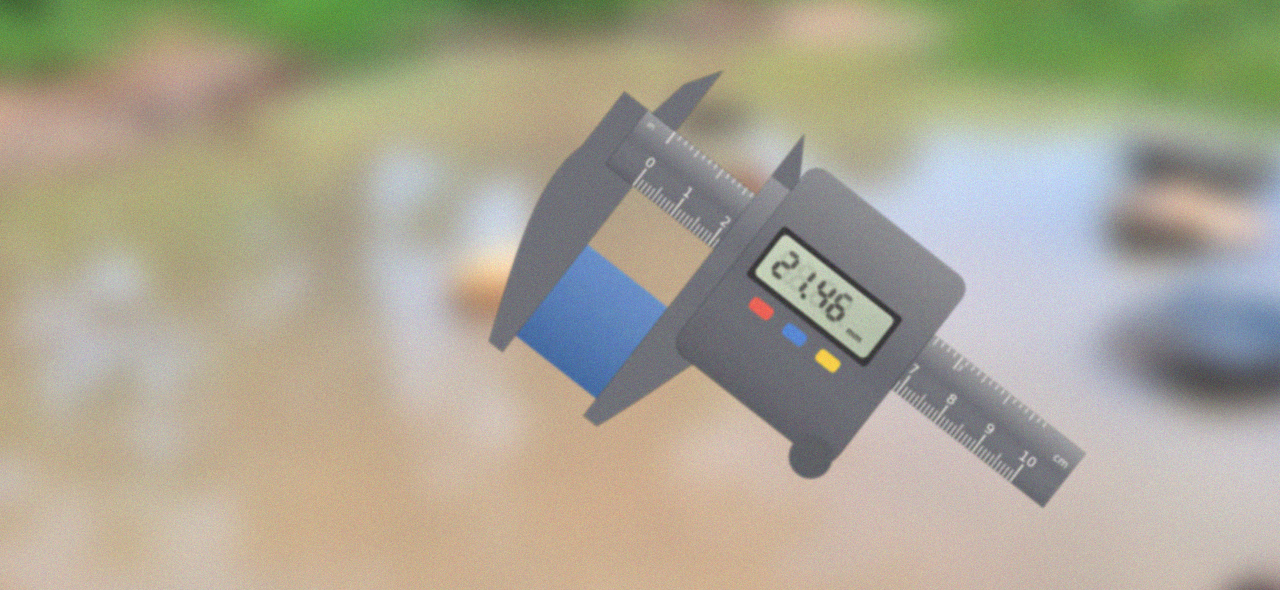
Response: 21.46
